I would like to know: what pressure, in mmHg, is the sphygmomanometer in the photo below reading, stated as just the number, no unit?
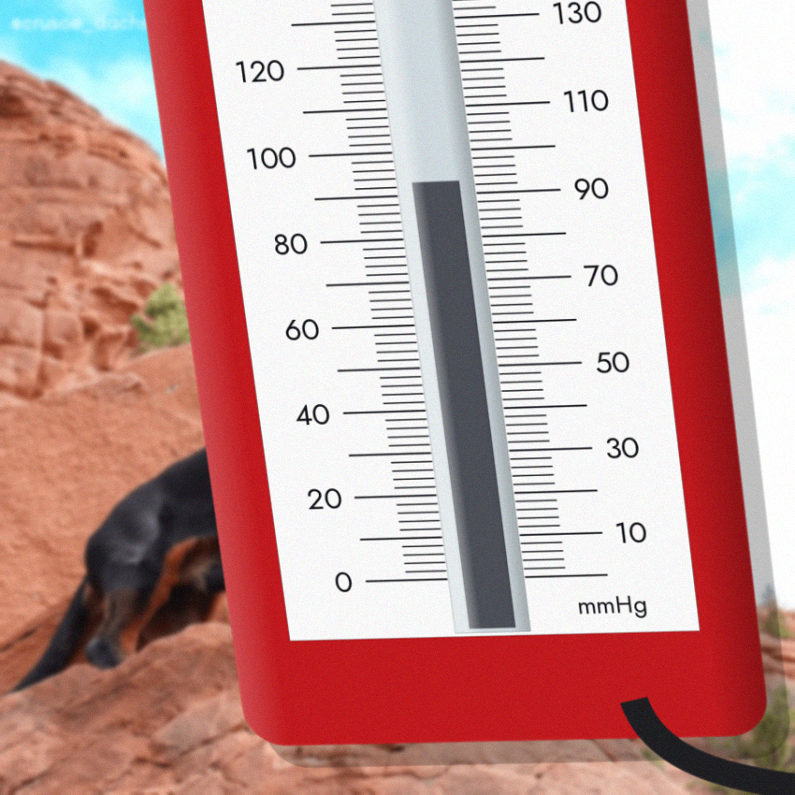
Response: 93
